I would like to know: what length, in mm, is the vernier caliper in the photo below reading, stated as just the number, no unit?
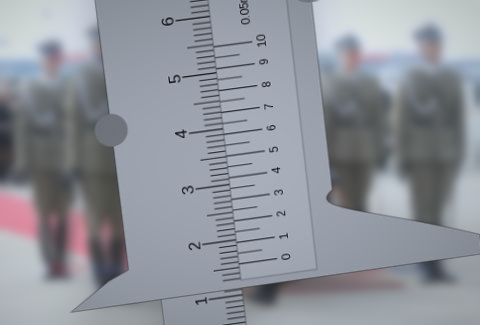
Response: 15.6
